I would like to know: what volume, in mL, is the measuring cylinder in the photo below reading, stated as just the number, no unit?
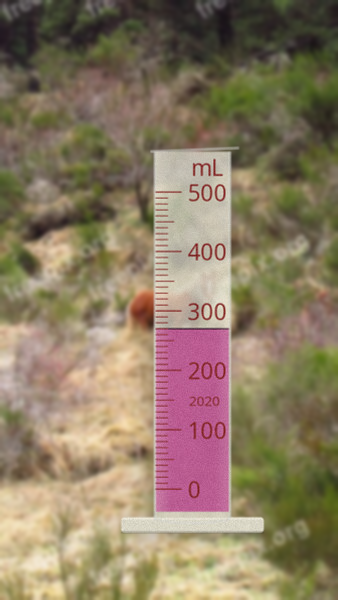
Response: 270
